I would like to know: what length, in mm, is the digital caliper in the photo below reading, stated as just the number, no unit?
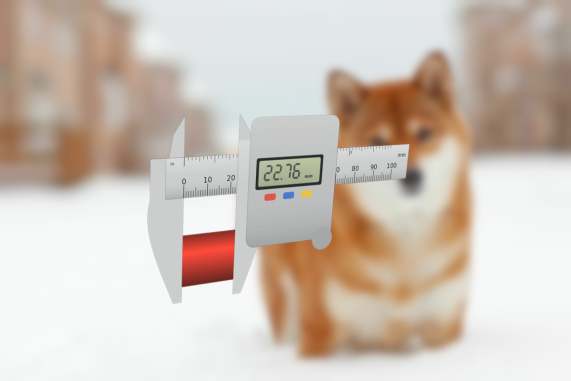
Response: 22.76
